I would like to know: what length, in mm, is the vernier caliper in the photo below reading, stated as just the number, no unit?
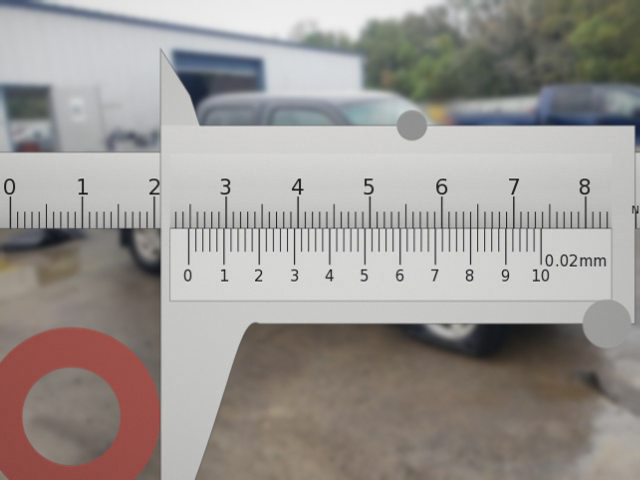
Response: 24.8
